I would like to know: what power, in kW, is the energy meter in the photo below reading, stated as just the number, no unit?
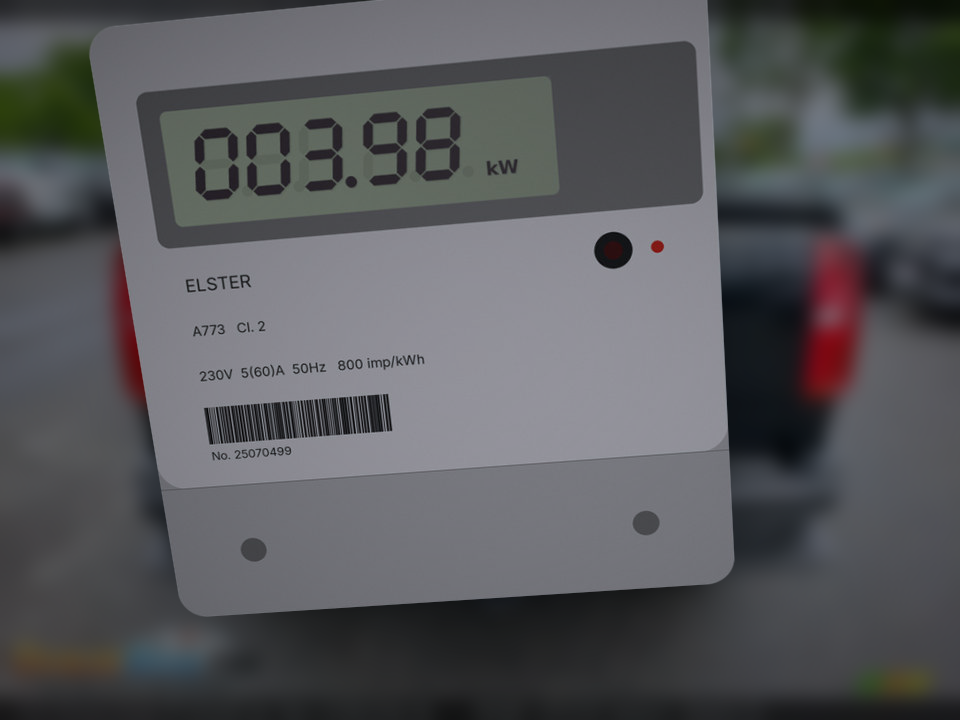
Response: 3.98
